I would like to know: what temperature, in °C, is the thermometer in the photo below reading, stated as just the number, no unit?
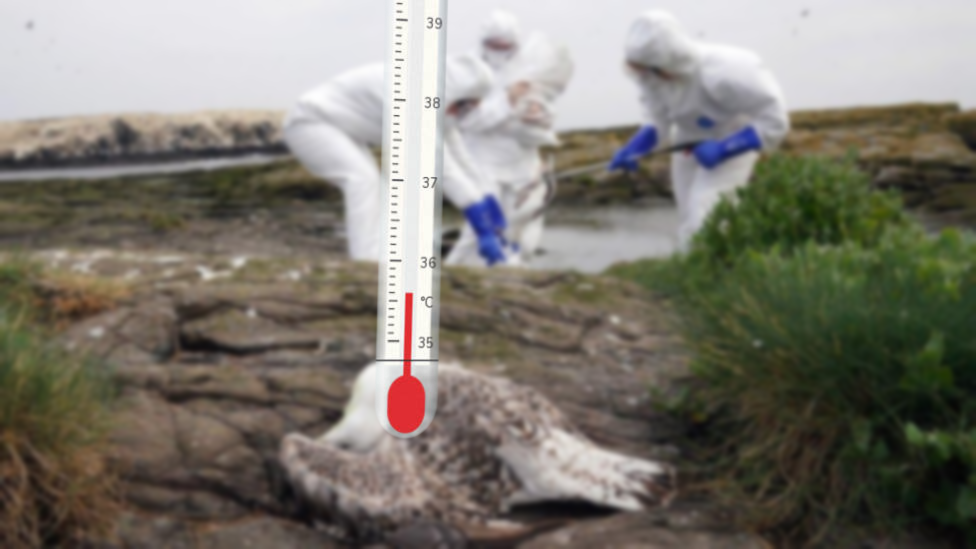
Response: 35.6
